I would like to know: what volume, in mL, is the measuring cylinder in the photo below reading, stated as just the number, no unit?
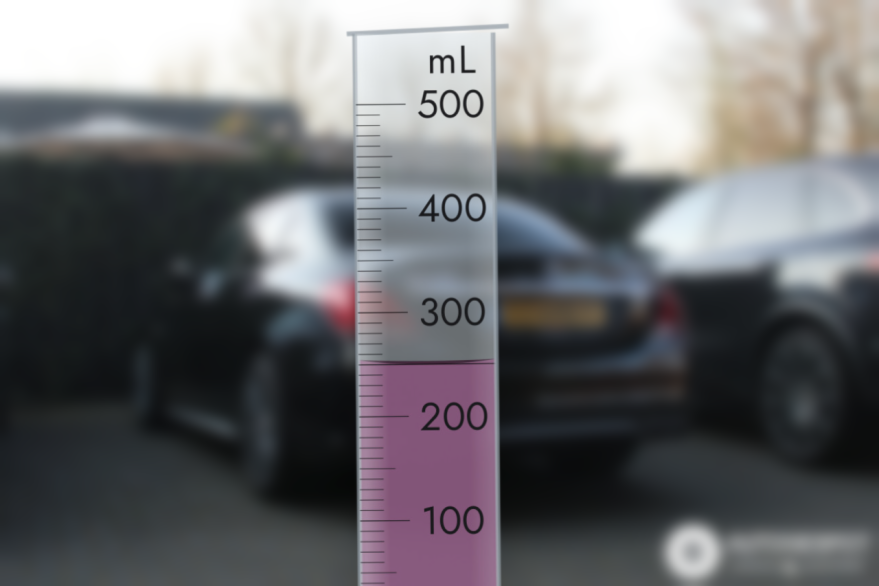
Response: 250
